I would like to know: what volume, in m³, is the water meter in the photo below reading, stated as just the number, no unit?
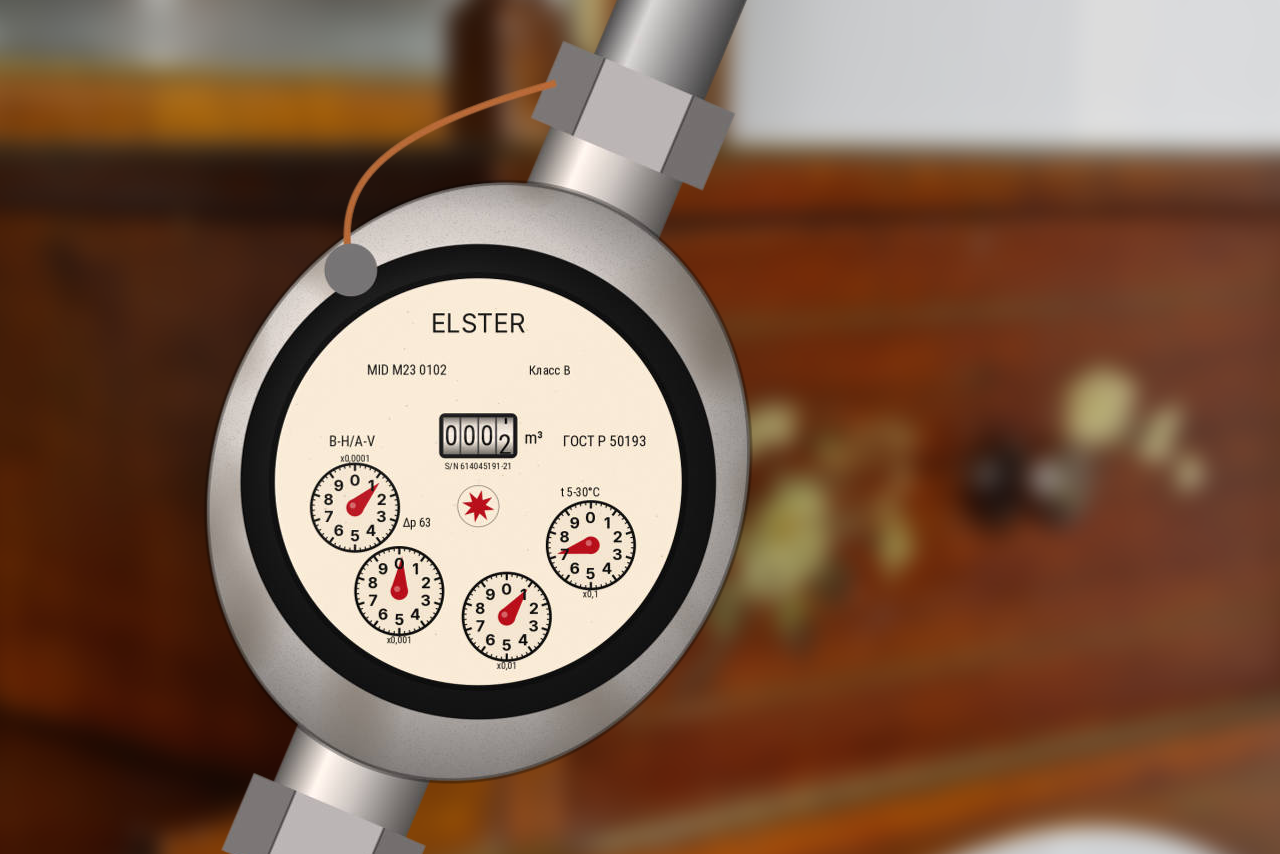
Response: 1.7101
